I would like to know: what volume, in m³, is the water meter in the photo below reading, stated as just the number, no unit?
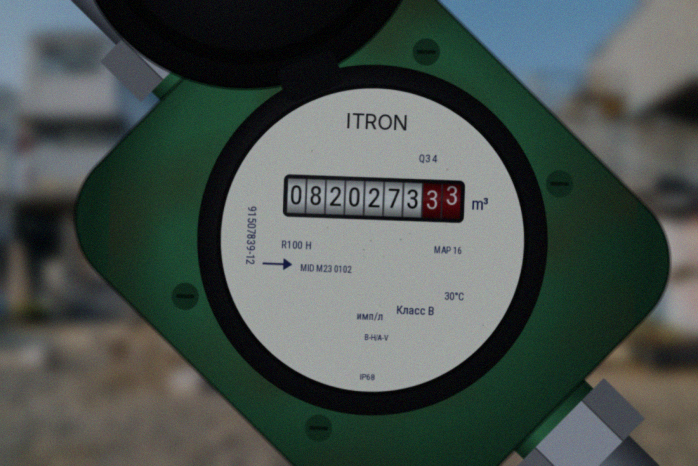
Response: 820273.33
